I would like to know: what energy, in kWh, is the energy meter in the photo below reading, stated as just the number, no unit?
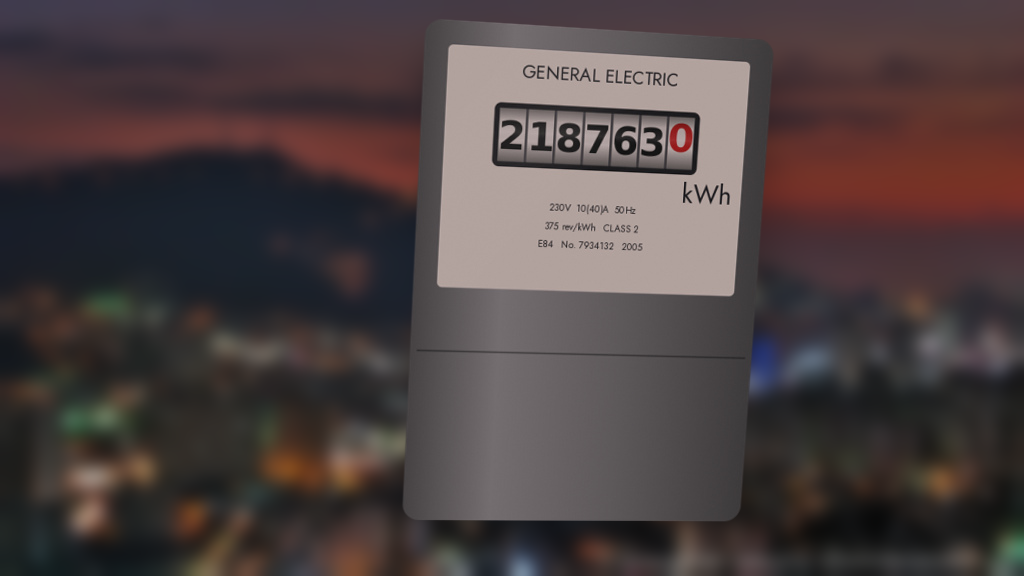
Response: 218763.0
